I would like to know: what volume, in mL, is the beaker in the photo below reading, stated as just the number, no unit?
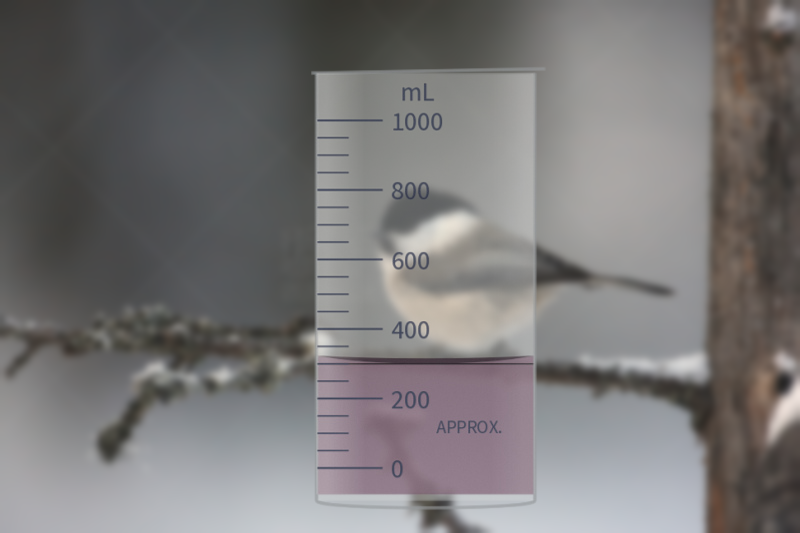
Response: 300
